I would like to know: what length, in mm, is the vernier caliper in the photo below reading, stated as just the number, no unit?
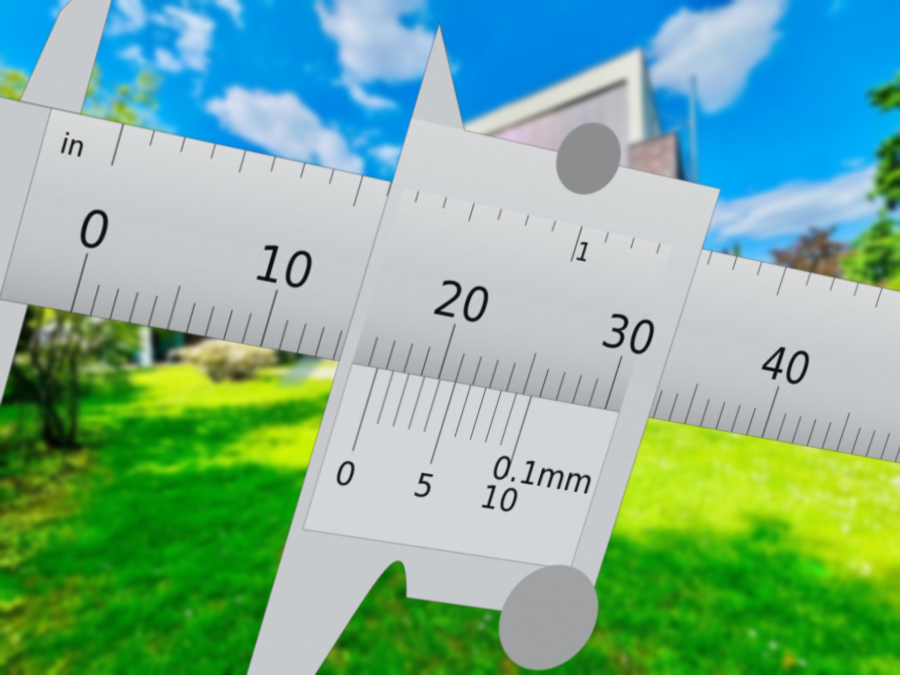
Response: 16.5
